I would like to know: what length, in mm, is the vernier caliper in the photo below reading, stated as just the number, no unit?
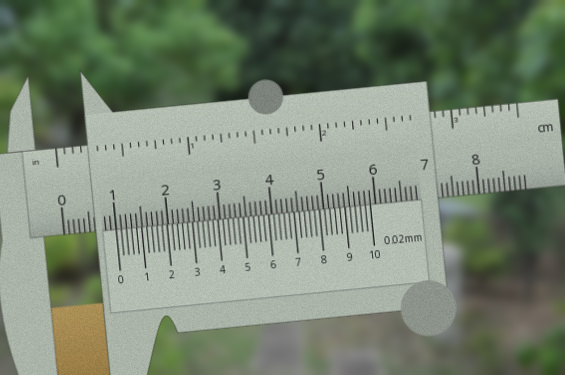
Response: 10.0
